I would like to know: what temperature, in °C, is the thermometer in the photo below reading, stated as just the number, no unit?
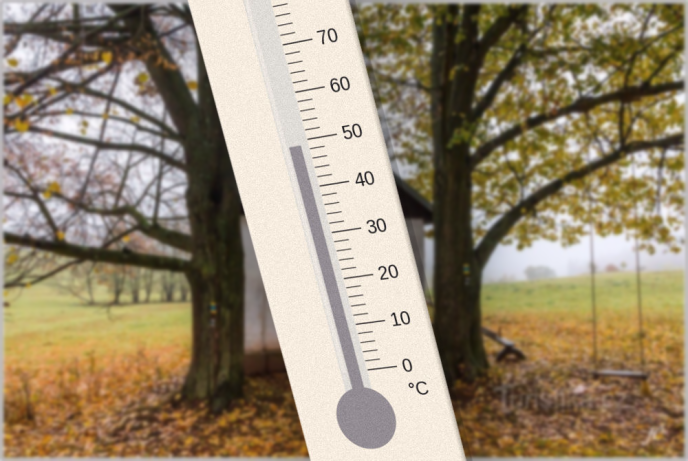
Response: 49
